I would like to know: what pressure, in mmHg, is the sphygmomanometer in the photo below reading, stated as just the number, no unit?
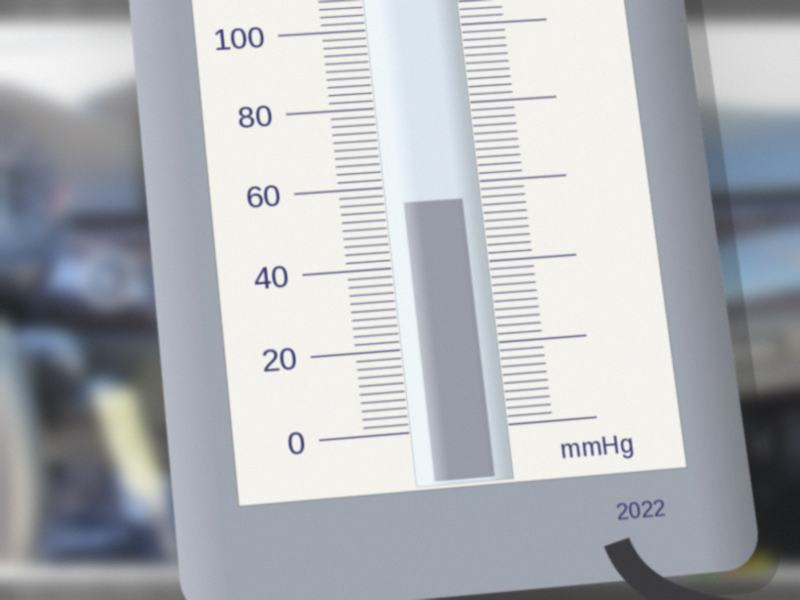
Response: 56
